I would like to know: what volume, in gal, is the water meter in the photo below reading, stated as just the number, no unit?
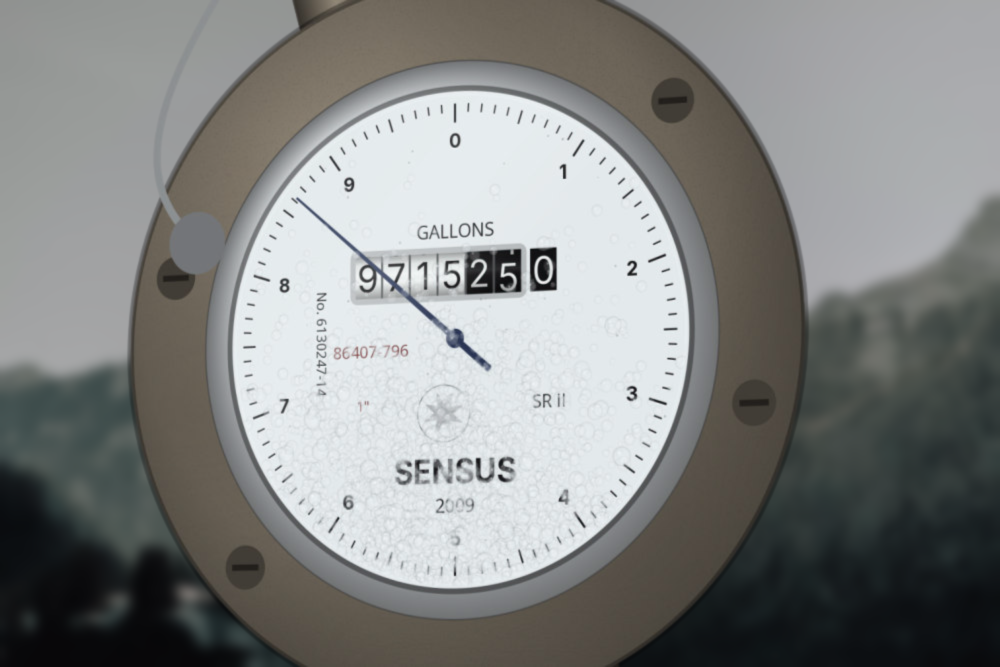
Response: 9715248.6
